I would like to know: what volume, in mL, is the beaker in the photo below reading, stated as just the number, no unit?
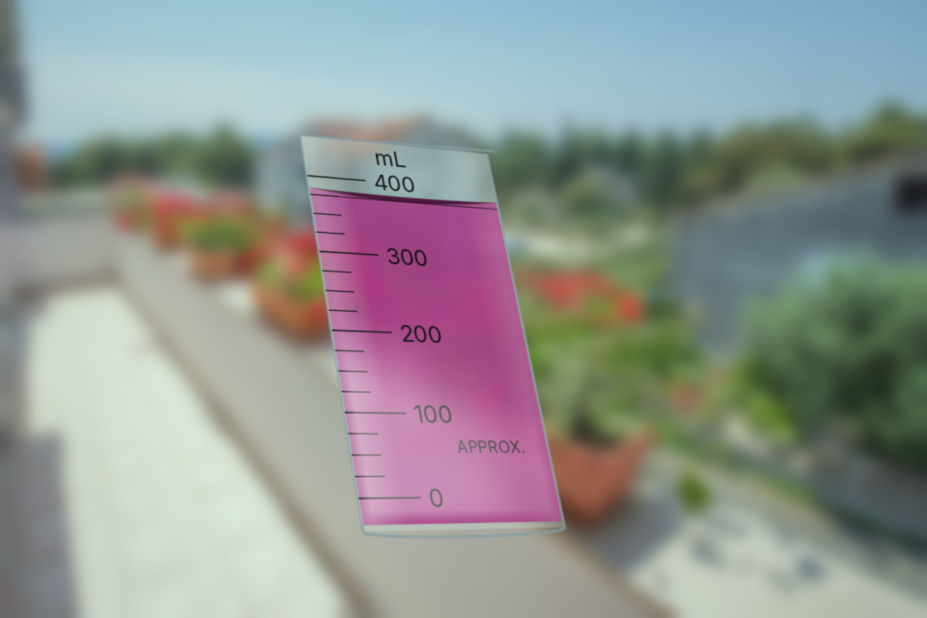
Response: 375
